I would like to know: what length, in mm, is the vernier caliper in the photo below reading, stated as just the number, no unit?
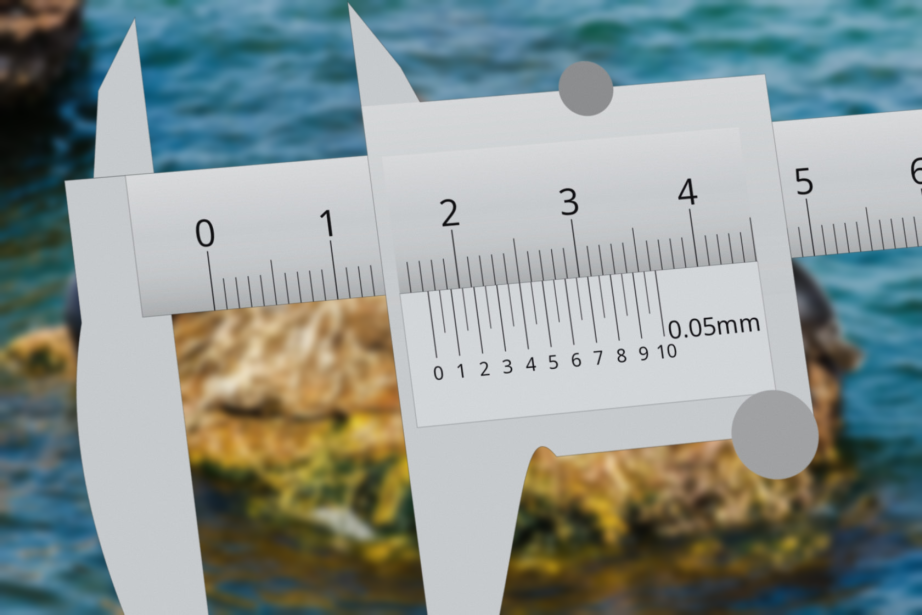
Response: 17.4
